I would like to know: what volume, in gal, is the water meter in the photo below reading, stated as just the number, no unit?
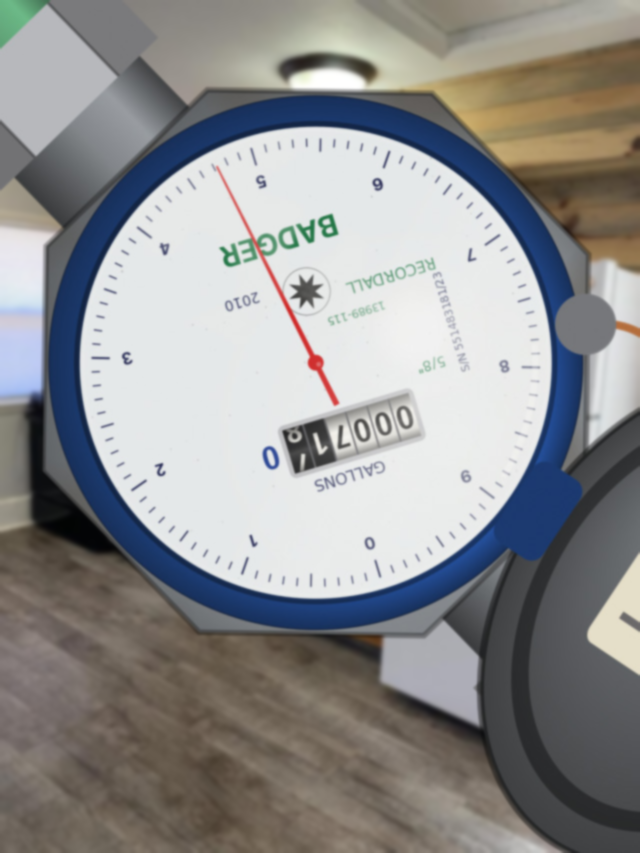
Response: 7174.7
